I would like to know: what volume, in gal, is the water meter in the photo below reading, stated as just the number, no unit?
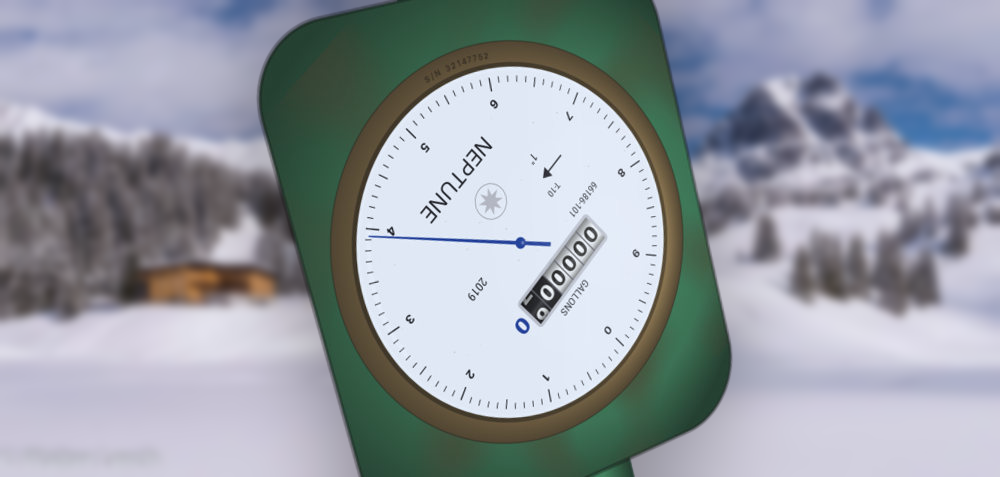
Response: 63.9
